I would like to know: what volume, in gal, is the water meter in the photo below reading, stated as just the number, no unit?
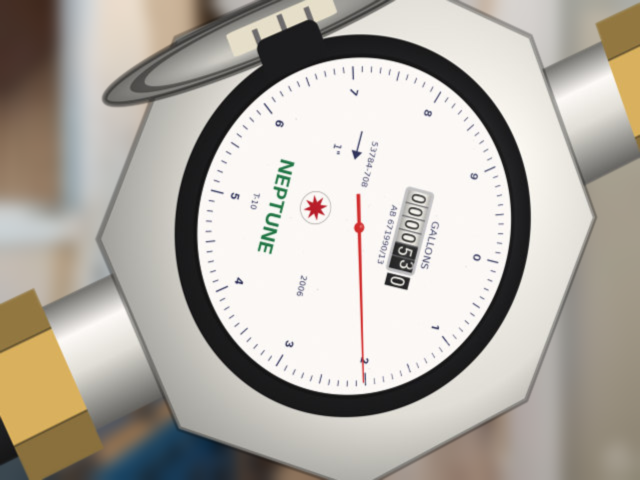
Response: 532.0
